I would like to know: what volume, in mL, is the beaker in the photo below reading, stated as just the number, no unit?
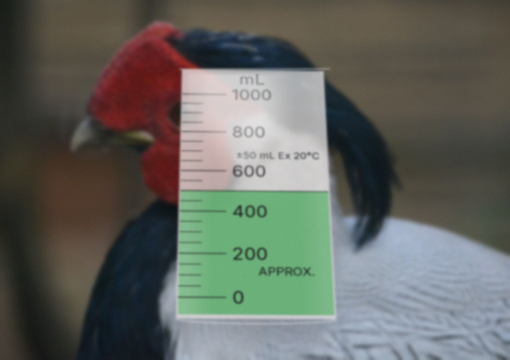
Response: 500
